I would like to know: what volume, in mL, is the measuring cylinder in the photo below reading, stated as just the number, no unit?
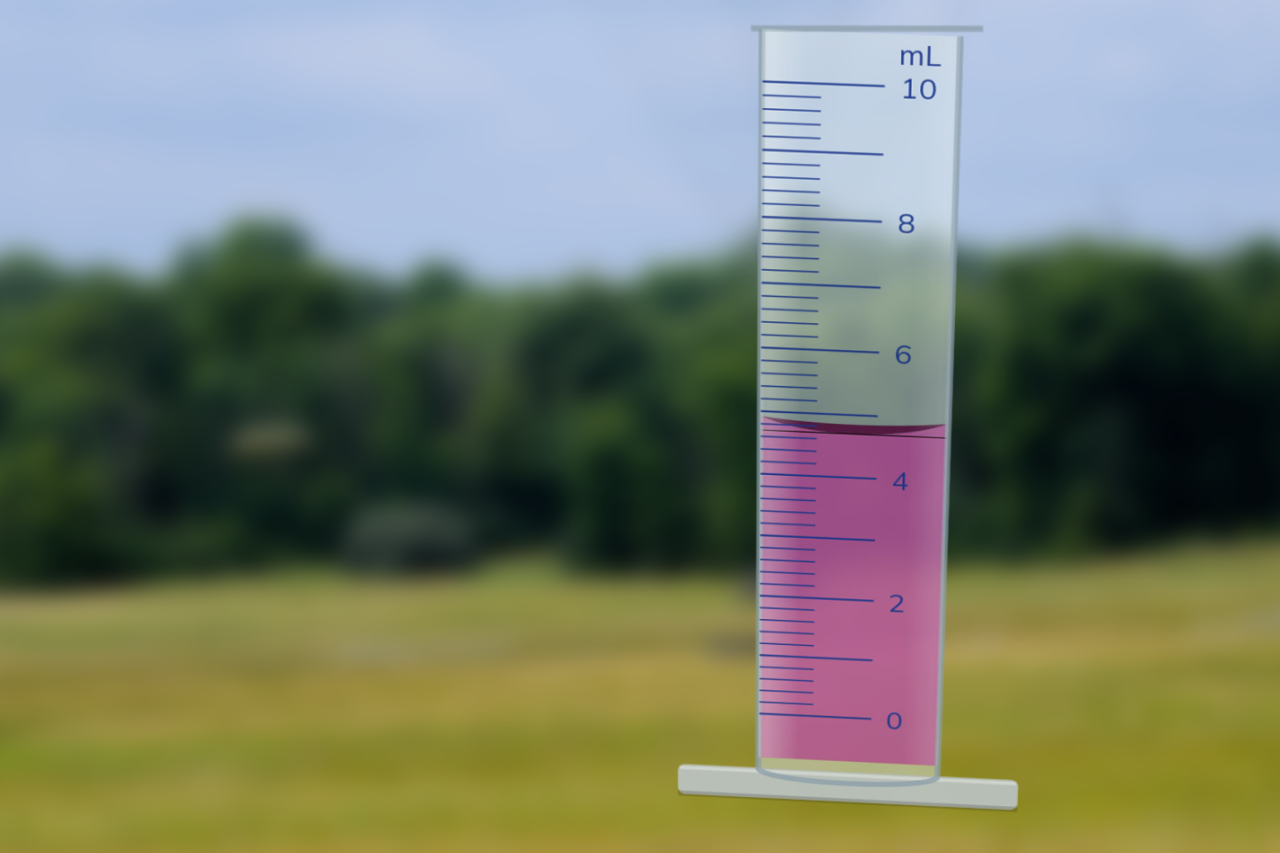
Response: 4.7
